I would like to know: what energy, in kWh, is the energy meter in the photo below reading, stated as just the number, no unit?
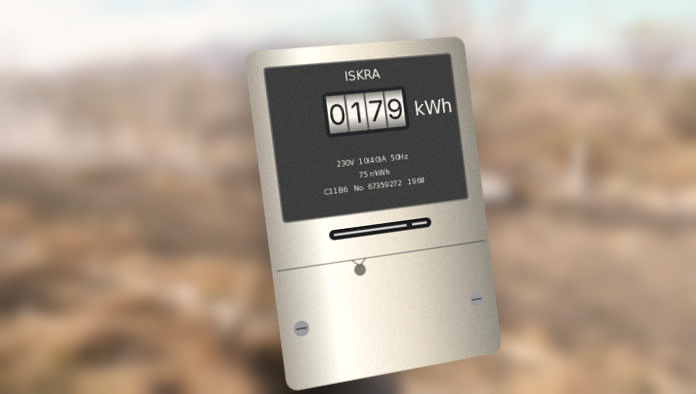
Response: 179
